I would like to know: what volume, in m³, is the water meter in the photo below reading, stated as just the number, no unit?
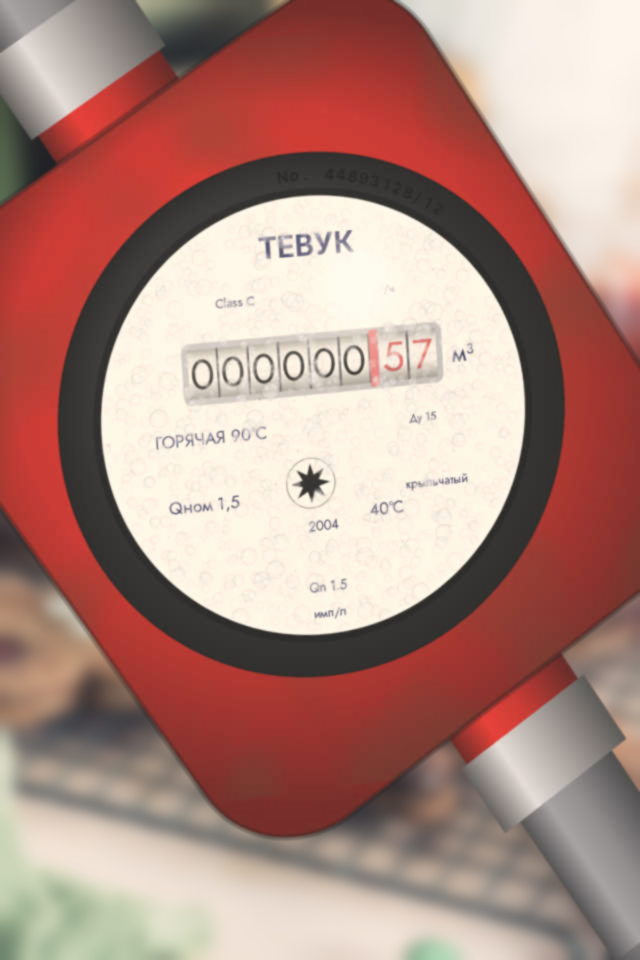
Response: 0.57
